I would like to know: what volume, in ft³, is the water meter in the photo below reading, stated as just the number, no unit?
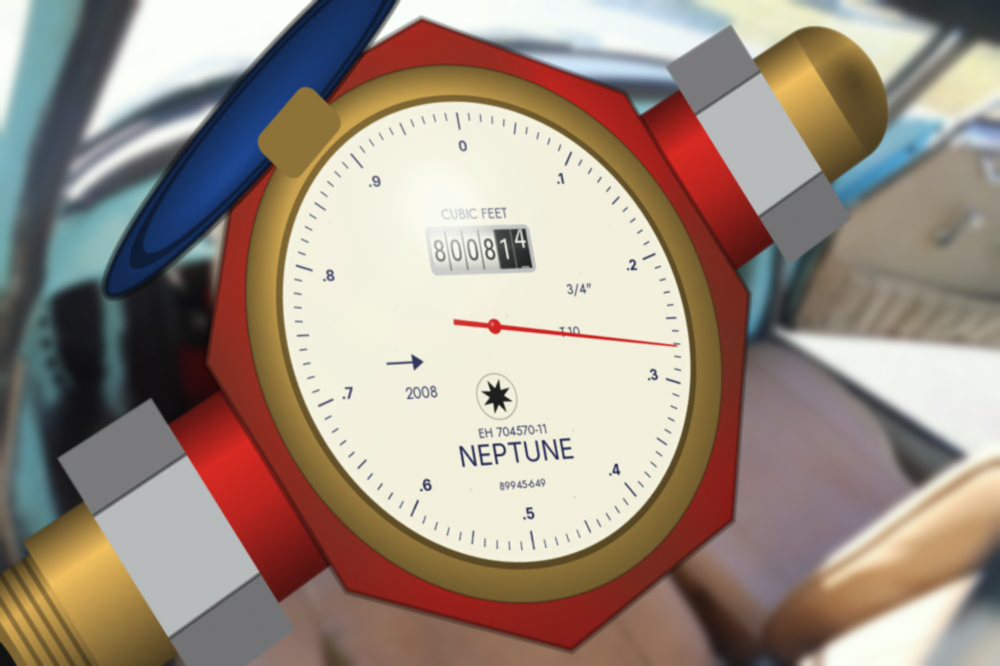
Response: 800814.27
